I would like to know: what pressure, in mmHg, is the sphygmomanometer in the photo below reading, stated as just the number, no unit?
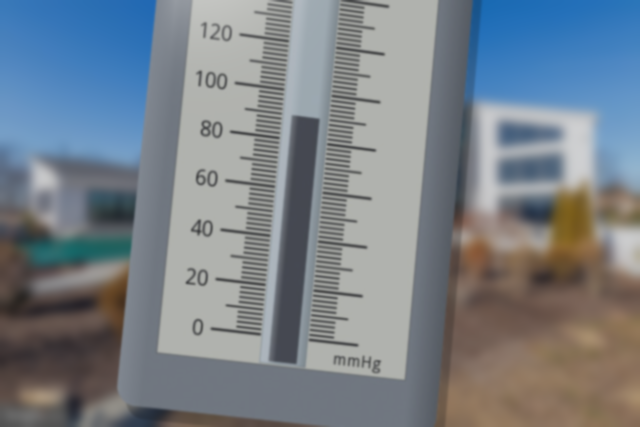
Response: 90
